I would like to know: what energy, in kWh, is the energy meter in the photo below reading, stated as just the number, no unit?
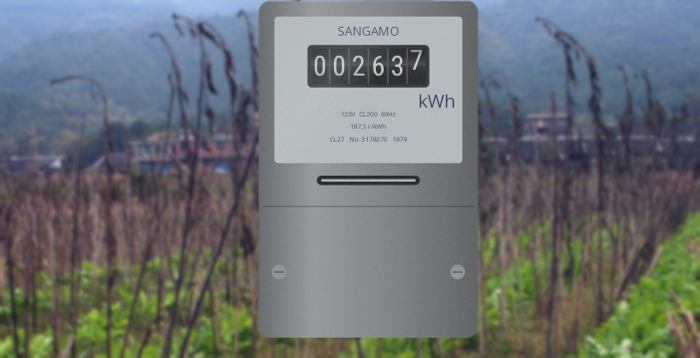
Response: 2637
